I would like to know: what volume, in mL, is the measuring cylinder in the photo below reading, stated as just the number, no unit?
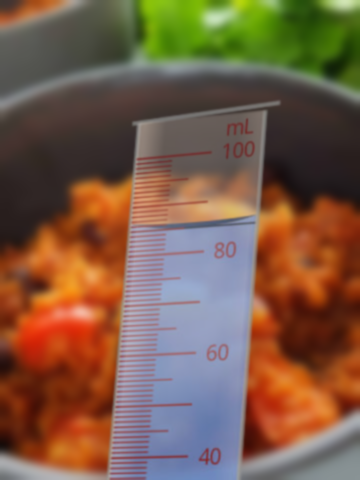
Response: 85
